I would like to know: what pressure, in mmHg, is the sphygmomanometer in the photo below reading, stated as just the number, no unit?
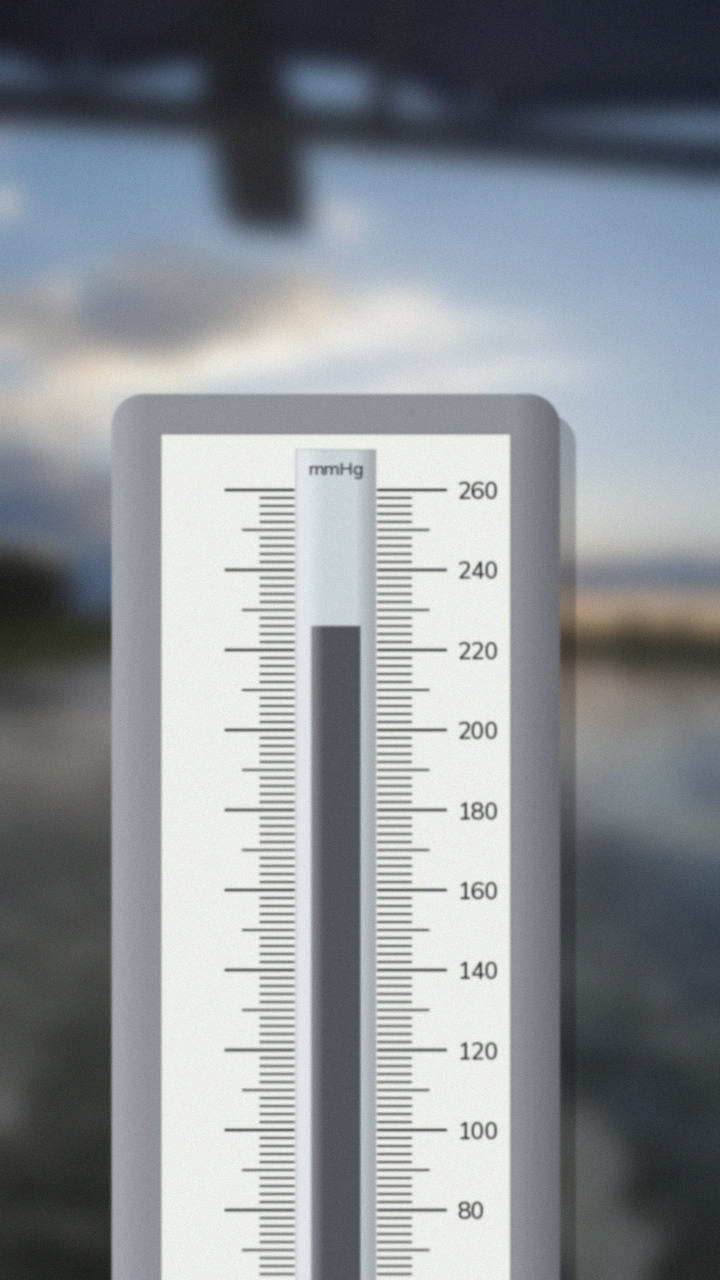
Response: 226
